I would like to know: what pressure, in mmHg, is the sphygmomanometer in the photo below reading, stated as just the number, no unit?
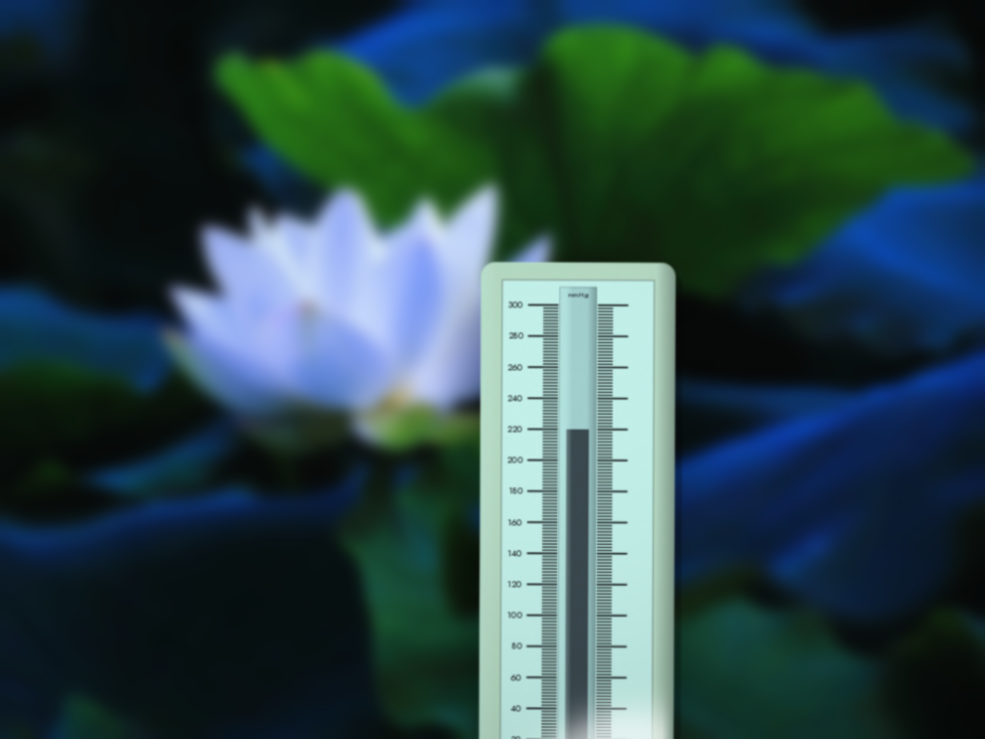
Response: 220
